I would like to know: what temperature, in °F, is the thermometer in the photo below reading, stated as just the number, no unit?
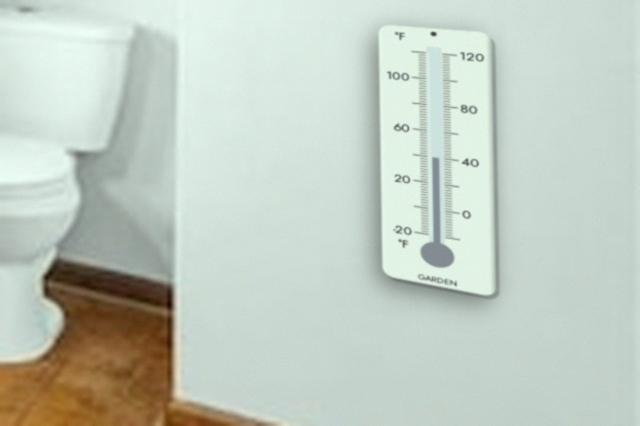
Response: 40
